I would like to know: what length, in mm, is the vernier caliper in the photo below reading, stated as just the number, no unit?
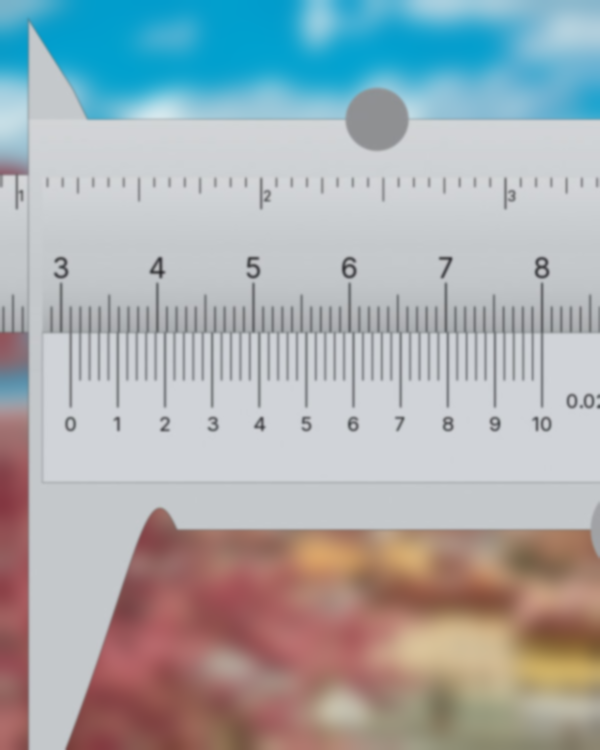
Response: 31.0
